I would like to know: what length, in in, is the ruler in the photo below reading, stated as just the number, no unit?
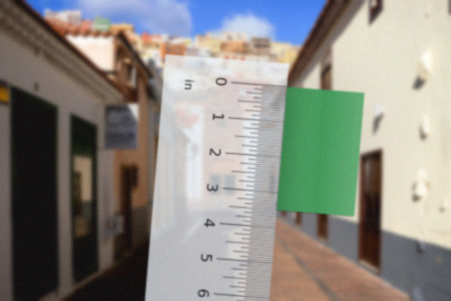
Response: 3.5
